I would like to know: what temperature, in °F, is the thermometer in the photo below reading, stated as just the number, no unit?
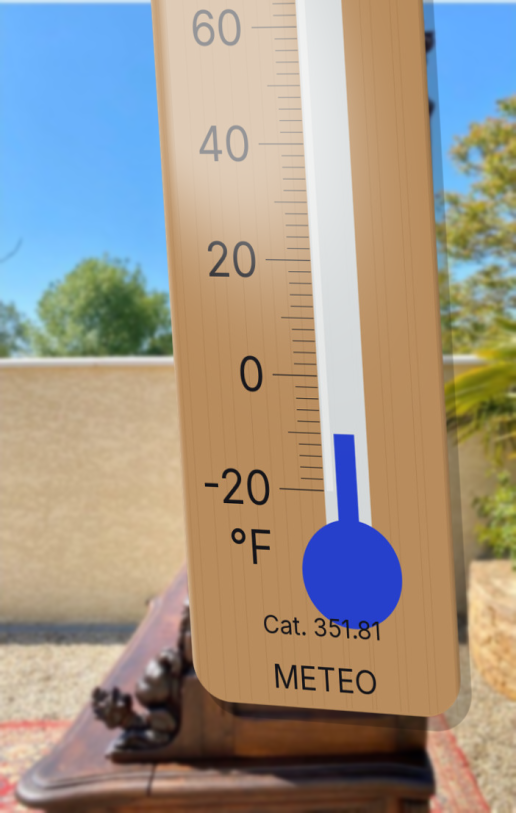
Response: -10
